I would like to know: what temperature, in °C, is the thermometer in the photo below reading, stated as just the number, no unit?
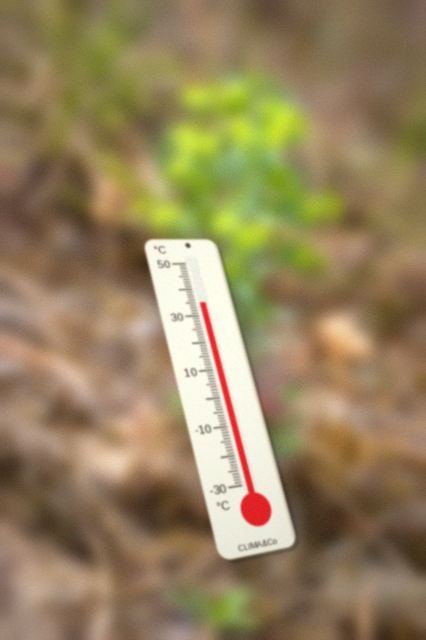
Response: 35
